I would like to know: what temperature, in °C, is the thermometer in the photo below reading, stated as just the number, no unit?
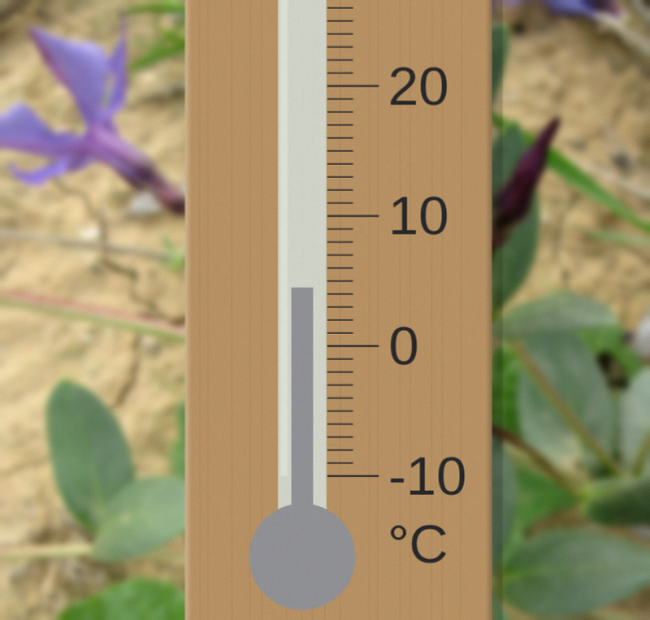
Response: 4.5
